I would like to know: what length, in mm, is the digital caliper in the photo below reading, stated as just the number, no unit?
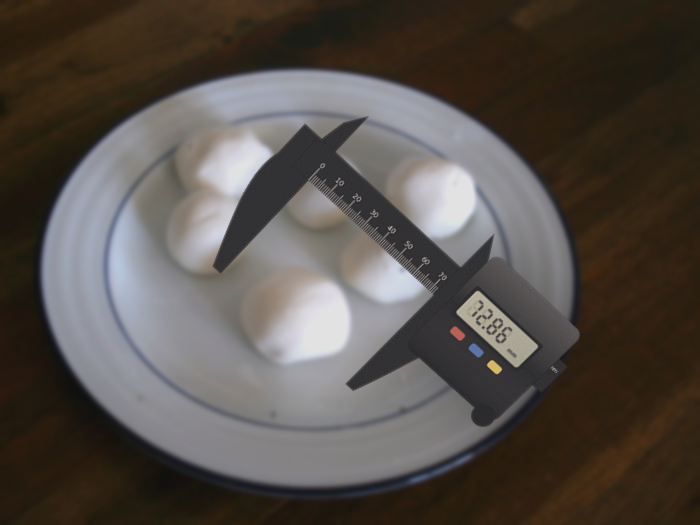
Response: 72.86
